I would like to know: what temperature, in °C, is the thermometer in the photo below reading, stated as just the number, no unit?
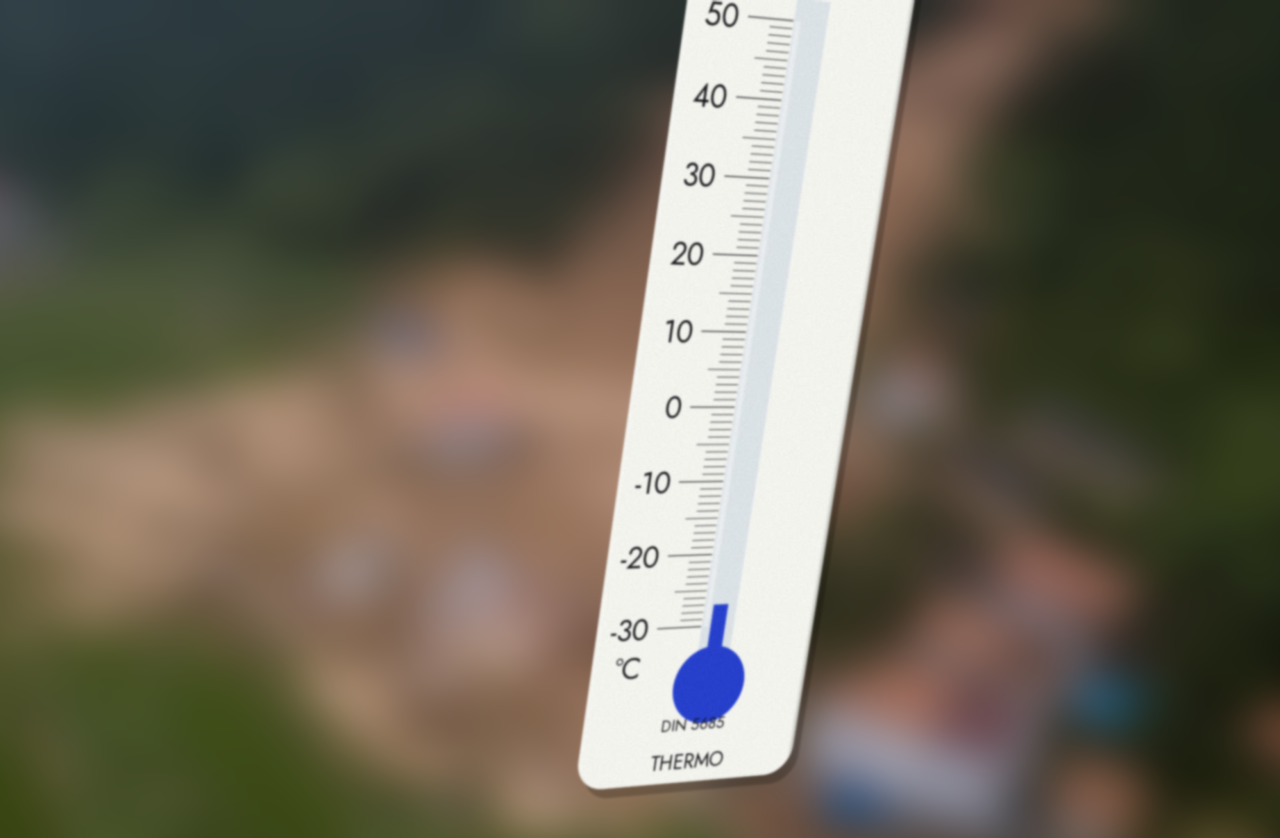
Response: -27
